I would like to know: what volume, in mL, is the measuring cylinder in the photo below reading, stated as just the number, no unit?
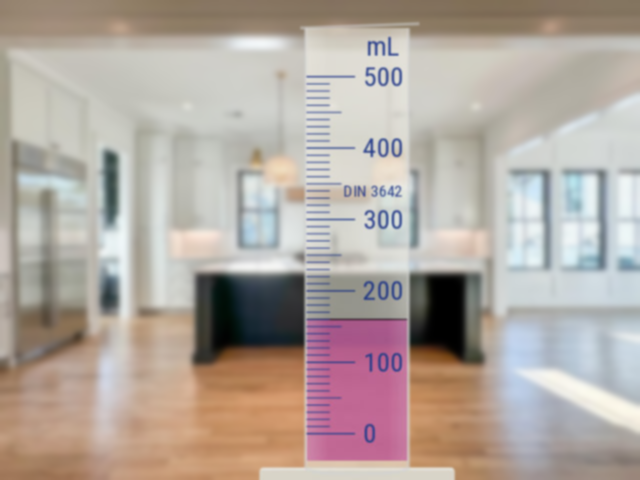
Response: 160
